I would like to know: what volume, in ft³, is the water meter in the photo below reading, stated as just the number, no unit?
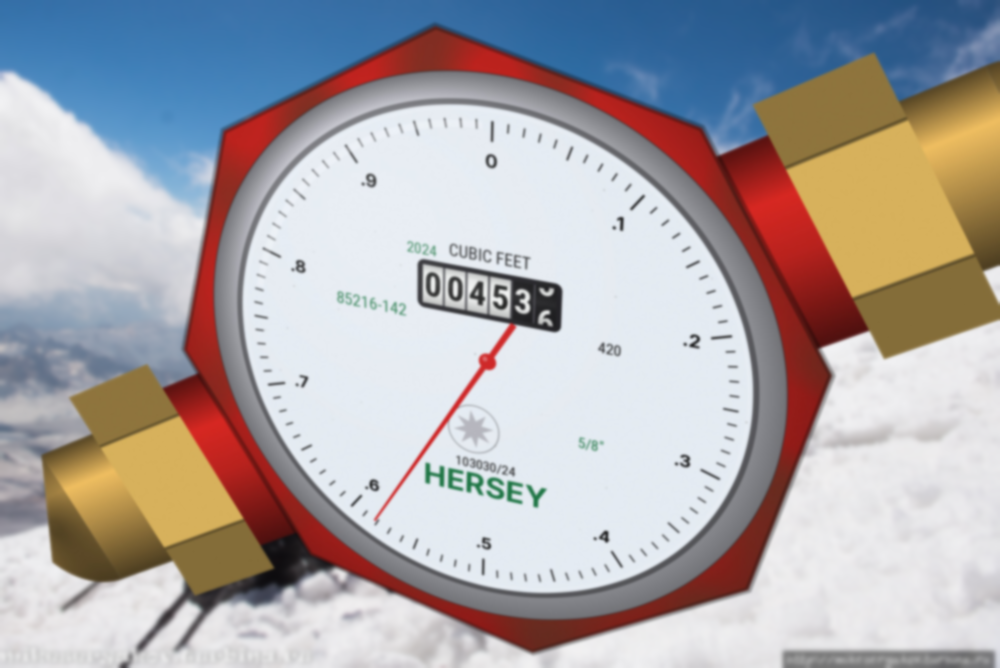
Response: 4535.58
